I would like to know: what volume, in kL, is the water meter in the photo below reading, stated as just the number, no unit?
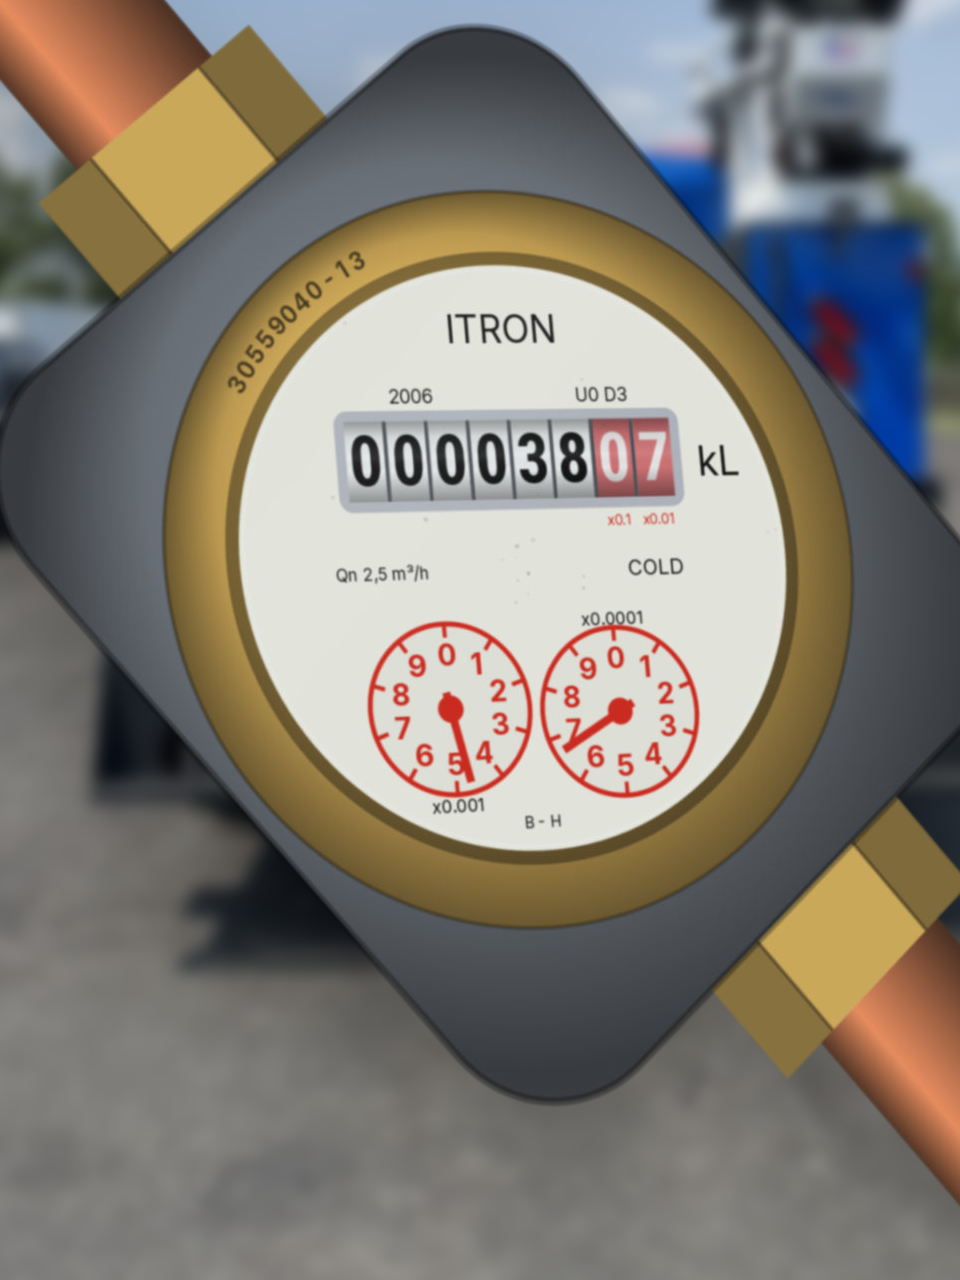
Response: 38.0746
